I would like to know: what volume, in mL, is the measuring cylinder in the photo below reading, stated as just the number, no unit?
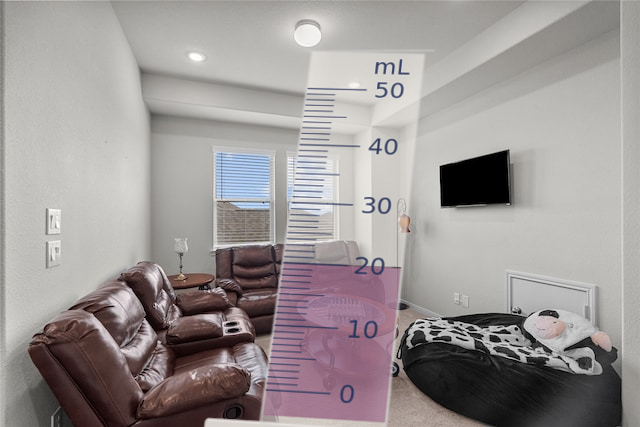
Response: 20
